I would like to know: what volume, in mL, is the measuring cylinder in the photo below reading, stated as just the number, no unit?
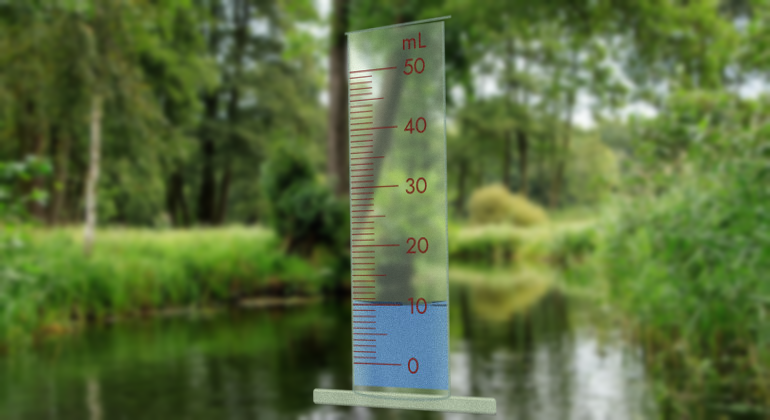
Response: 10
